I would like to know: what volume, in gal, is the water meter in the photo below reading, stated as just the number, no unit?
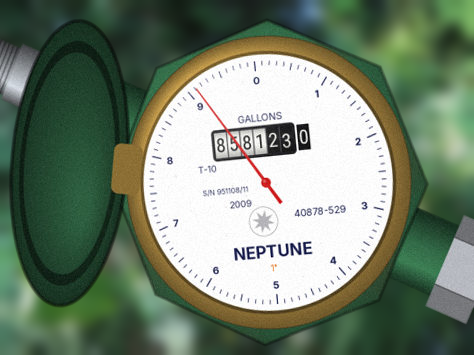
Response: 8581229.1
